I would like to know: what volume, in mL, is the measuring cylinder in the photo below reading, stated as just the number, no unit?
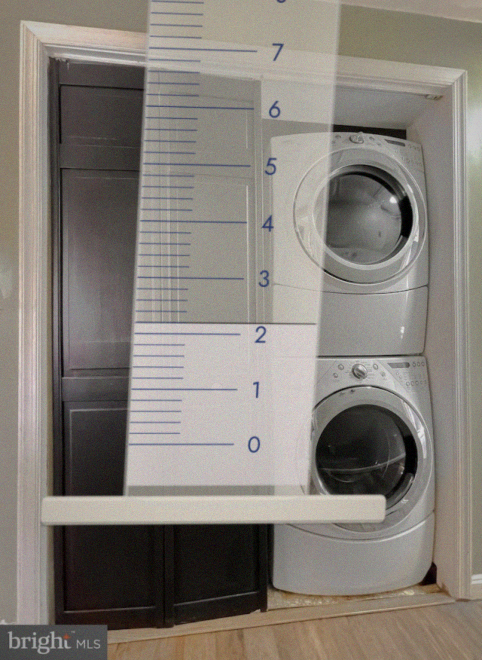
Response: 2.2
